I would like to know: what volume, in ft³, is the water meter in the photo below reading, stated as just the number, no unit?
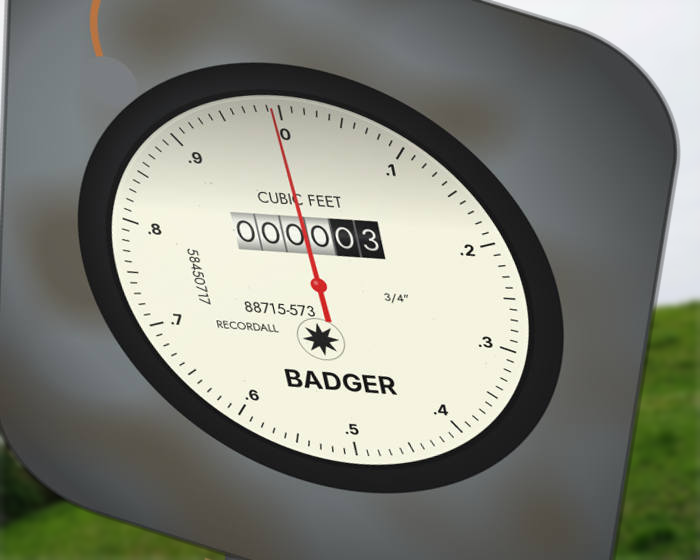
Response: 2.99
